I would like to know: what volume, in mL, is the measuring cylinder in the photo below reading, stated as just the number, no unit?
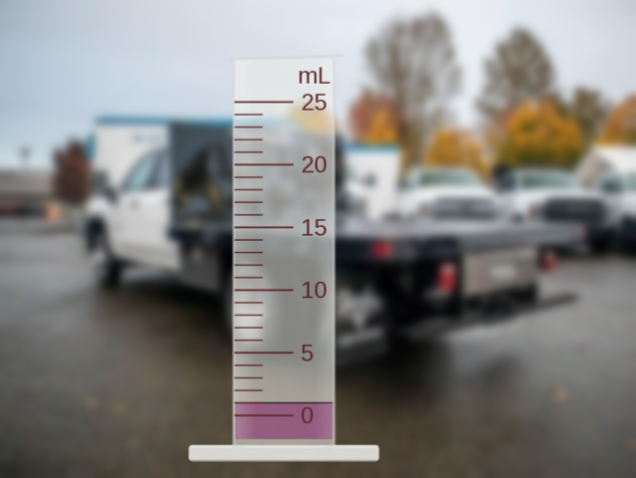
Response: 1
